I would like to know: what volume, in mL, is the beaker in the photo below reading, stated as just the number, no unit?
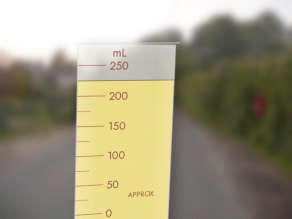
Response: 225
